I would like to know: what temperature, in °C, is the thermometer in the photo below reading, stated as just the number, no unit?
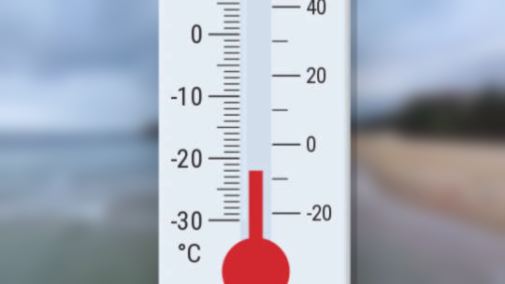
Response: -22
